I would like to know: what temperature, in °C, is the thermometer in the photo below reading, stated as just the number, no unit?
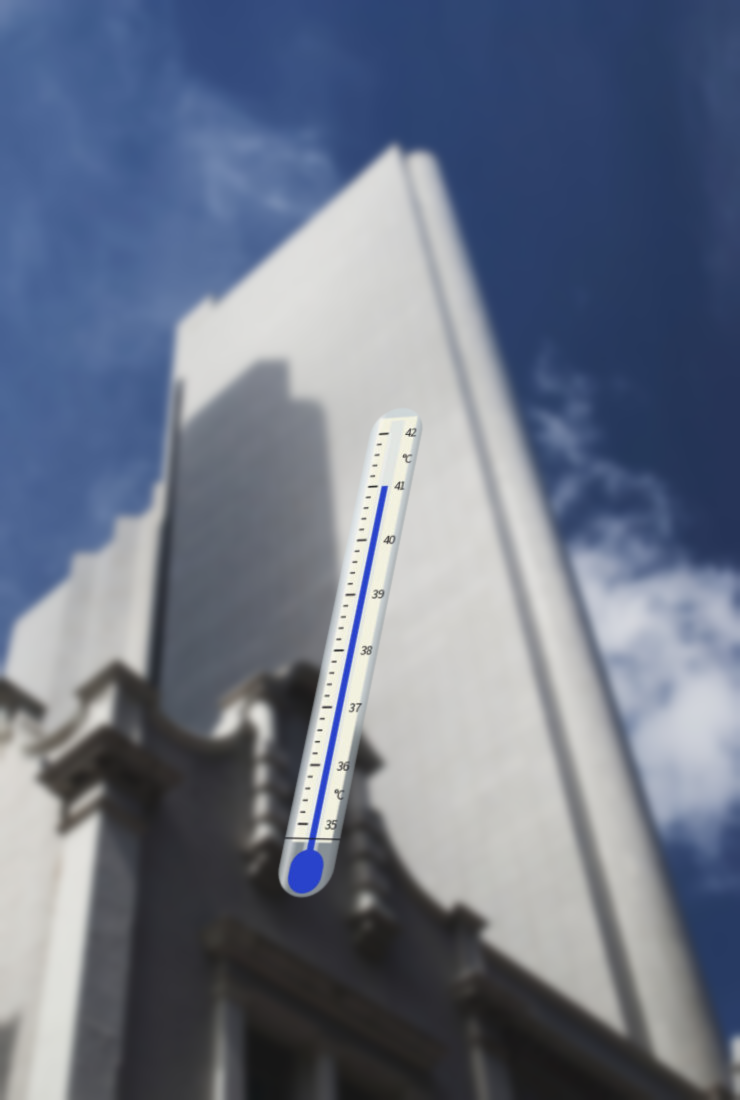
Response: 41
